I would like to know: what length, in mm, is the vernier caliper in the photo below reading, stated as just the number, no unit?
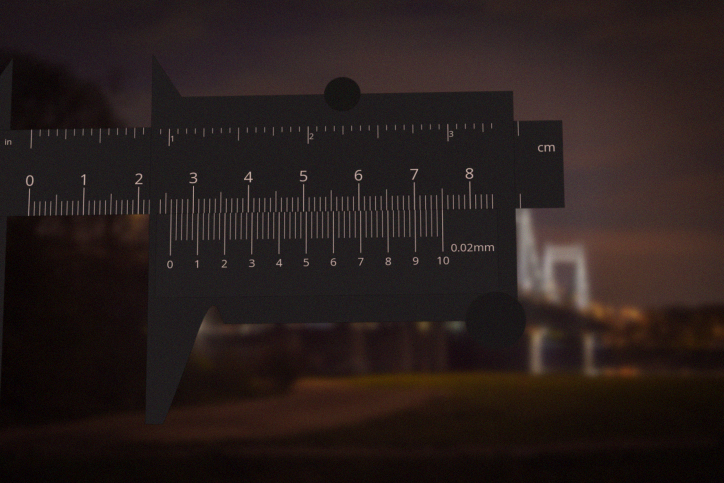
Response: 26.0
